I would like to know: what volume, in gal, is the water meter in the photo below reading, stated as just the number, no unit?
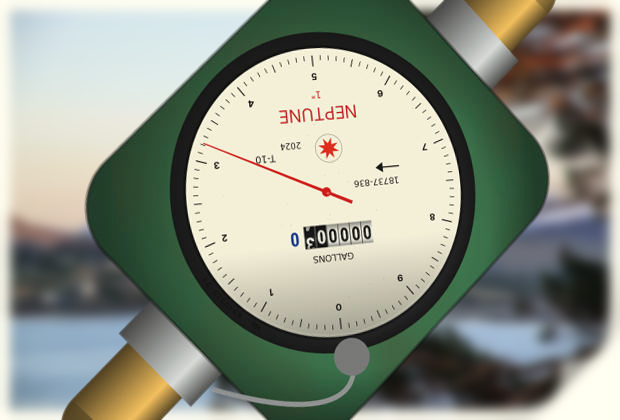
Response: 33.2
